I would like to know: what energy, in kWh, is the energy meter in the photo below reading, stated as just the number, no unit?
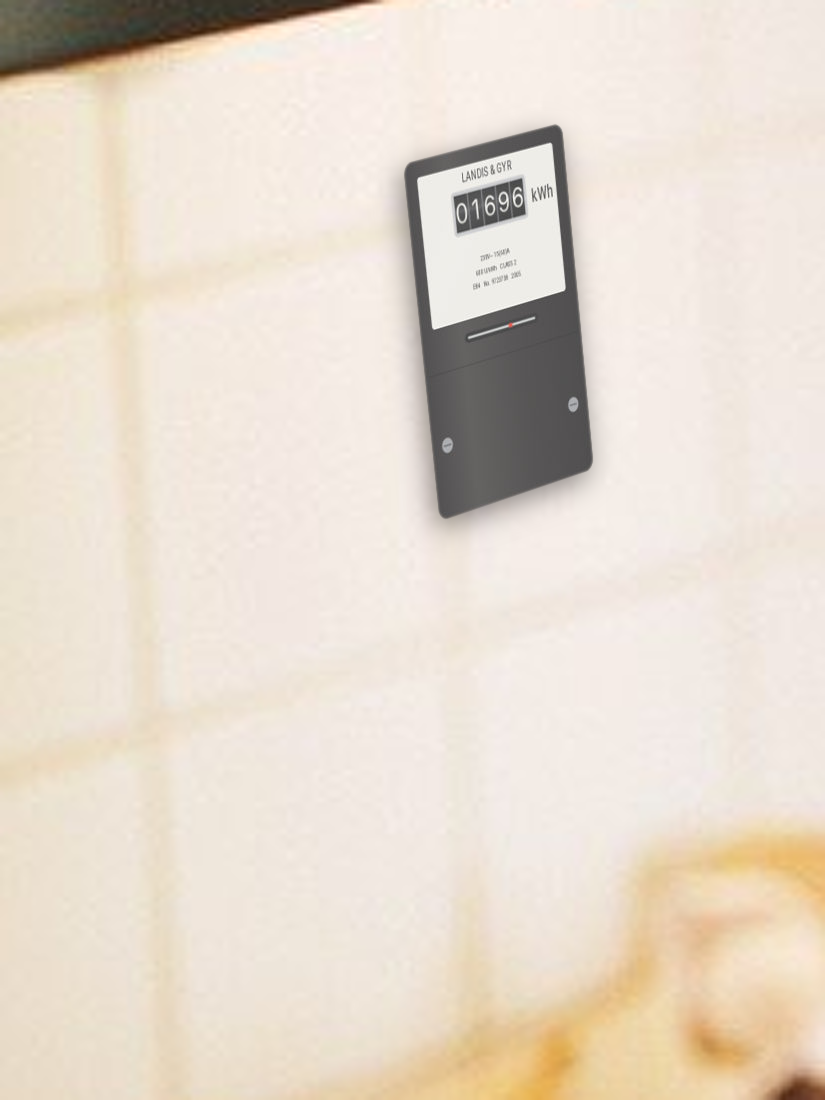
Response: 1696
